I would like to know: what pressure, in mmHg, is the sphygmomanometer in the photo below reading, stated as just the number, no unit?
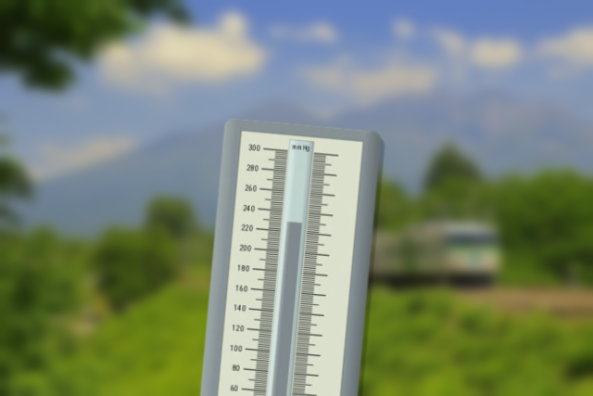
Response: 230
